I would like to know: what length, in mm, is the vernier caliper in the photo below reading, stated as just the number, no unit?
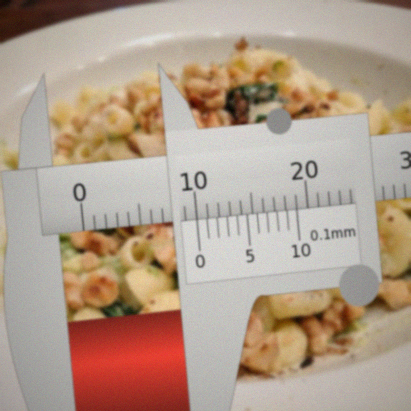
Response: 10.0
